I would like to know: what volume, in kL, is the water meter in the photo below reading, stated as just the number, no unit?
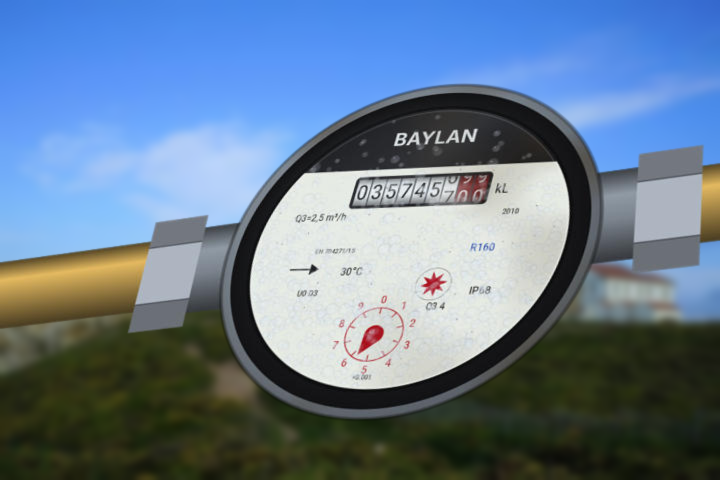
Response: 357456.995
